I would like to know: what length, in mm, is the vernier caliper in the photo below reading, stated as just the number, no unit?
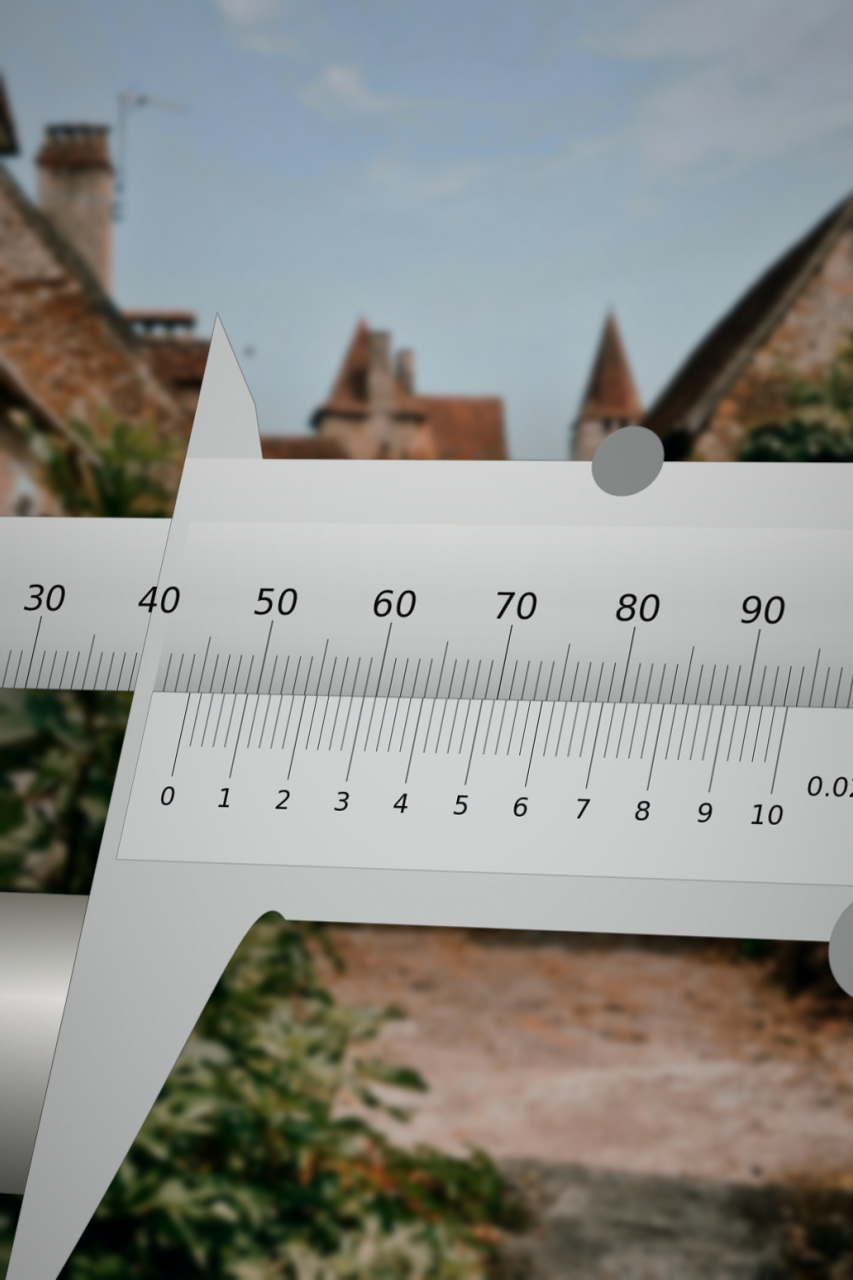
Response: 44.3
